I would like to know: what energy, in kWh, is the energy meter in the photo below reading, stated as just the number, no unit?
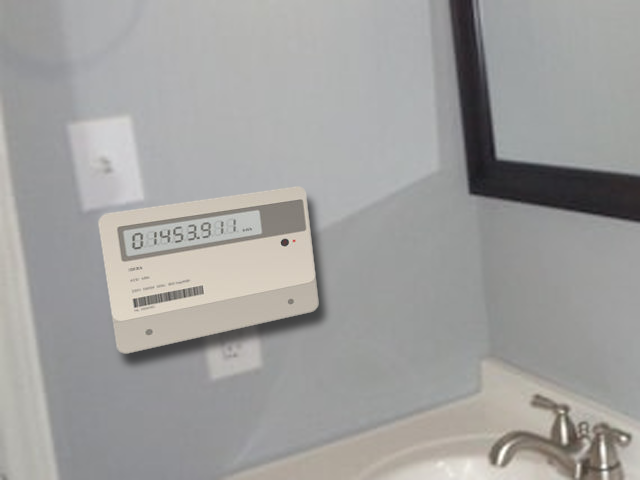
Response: 1453.911
